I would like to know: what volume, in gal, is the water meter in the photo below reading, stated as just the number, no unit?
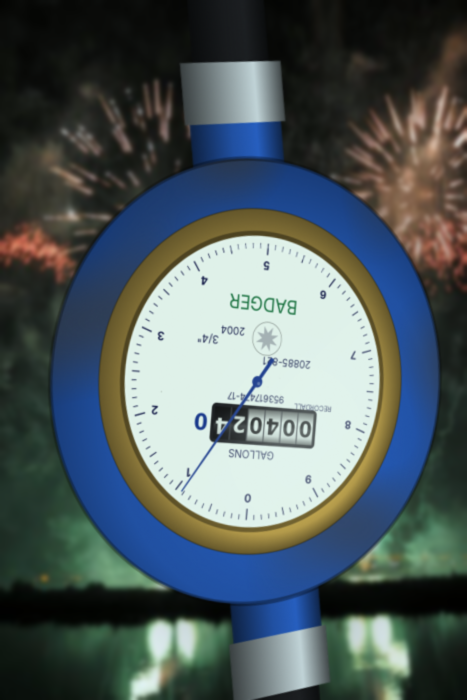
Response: 40240.9
